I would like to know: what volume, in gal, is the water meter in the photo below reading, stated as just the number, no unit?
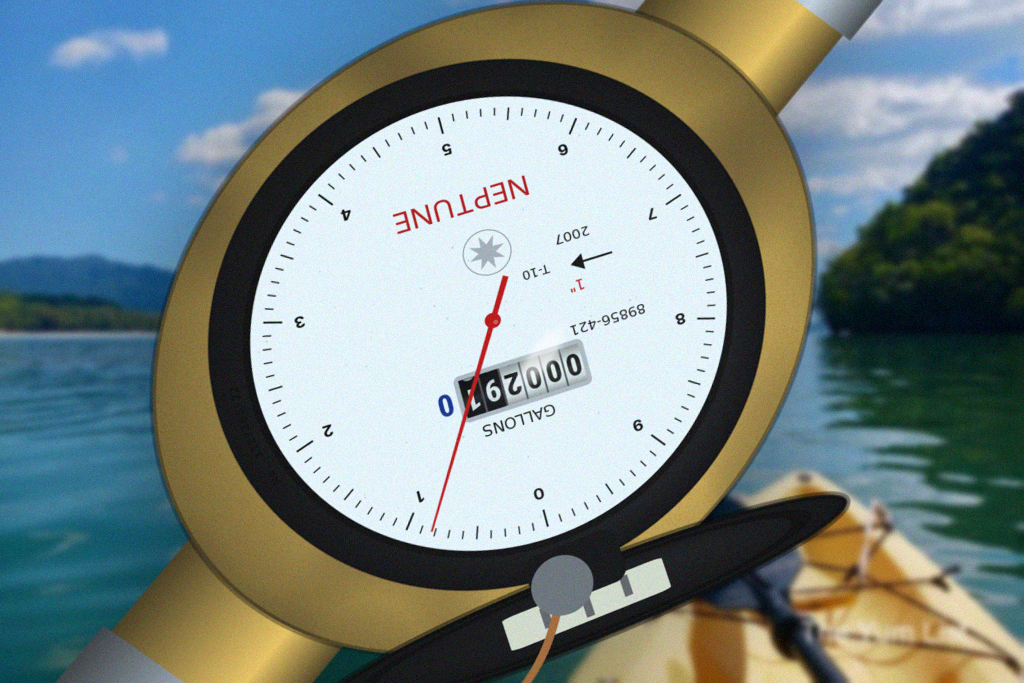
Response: 2910.8
